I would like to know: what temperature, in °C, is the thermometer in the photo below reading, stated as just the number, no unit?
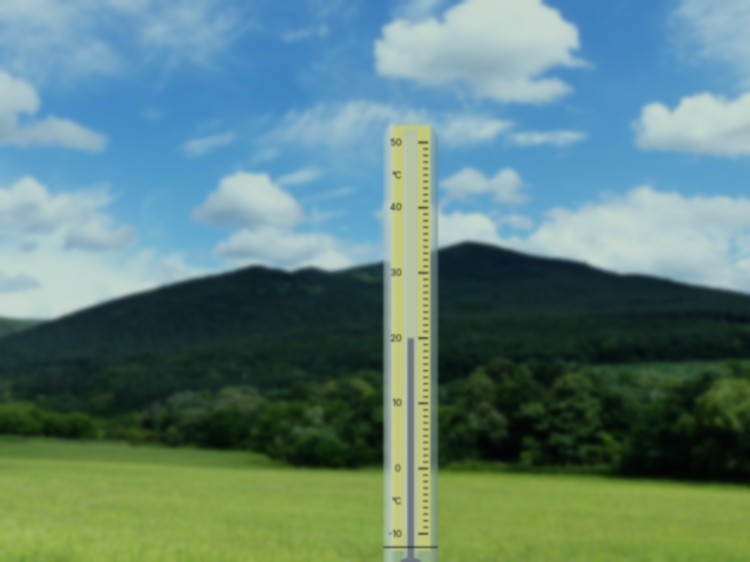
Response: 20
